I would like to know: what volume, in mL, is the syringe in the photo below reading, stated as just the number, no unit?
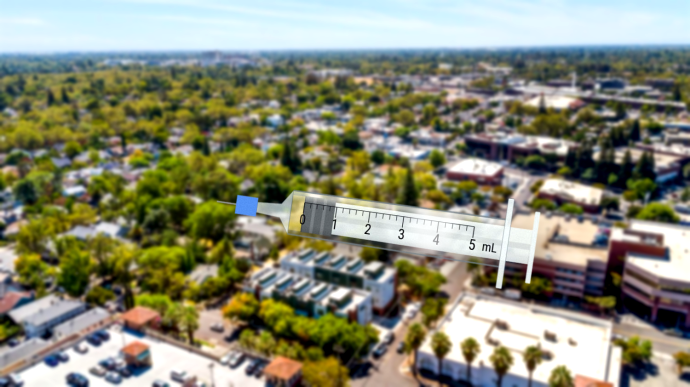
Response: 0
